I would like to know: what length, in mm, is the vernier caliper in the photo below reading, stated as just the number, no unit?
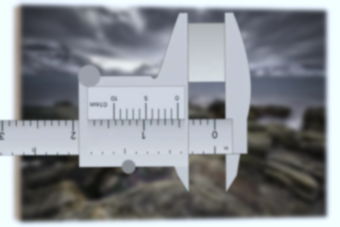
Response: 5.2
